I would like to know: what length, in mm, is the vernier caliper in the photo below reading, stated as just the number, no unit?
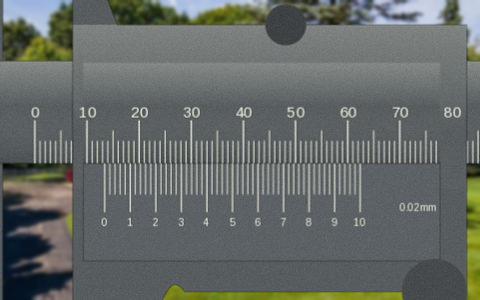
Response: 13.4
